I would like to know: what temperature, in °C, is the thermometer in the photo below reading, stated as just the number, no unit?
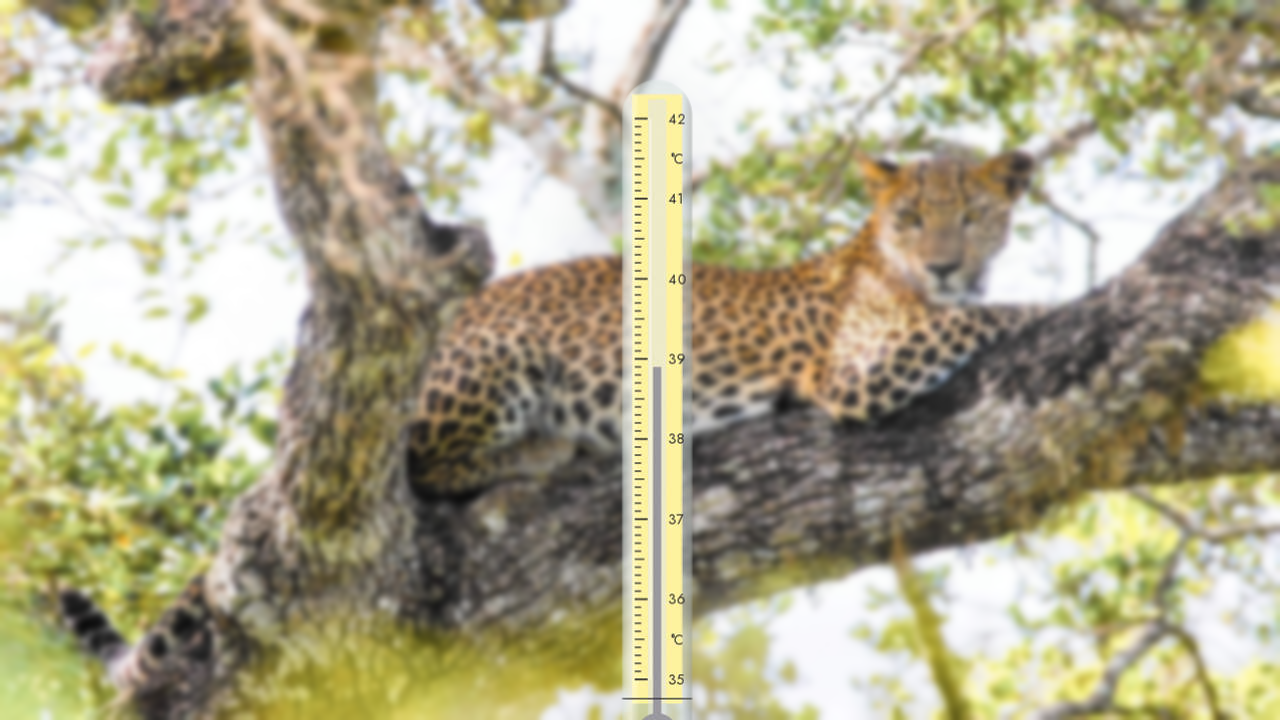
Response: 38.9
